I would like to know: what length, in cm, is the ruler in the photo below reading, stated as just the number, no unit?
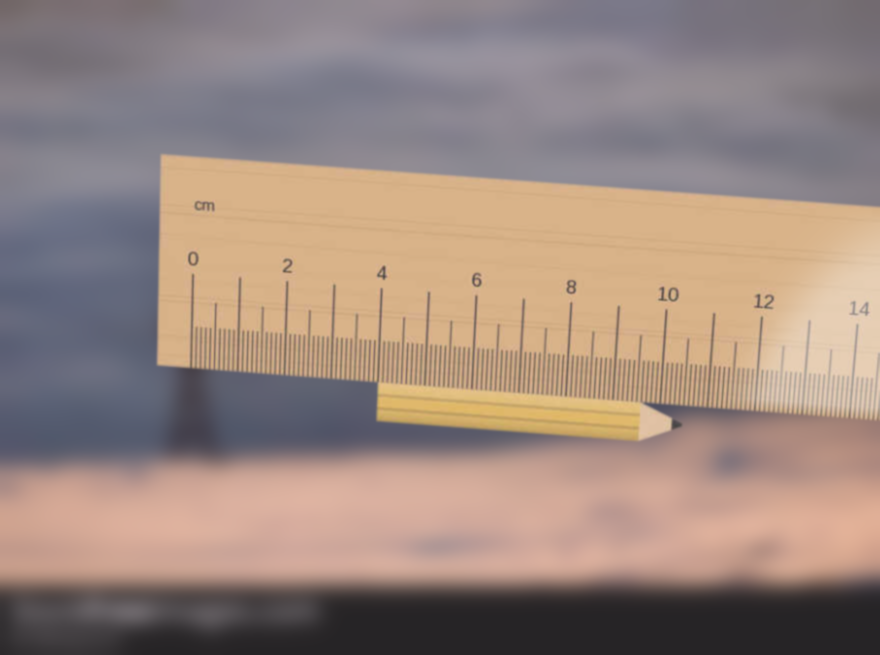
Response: 6.5
